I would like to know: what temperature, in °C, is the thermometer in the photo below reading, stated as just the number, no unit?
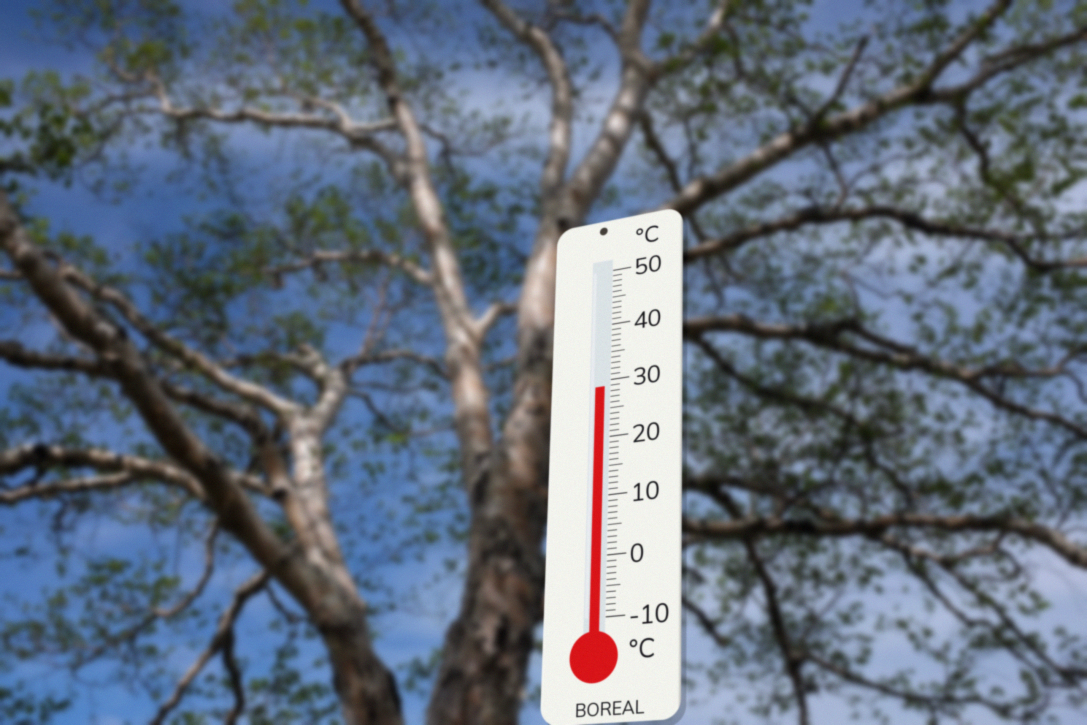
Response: 29
